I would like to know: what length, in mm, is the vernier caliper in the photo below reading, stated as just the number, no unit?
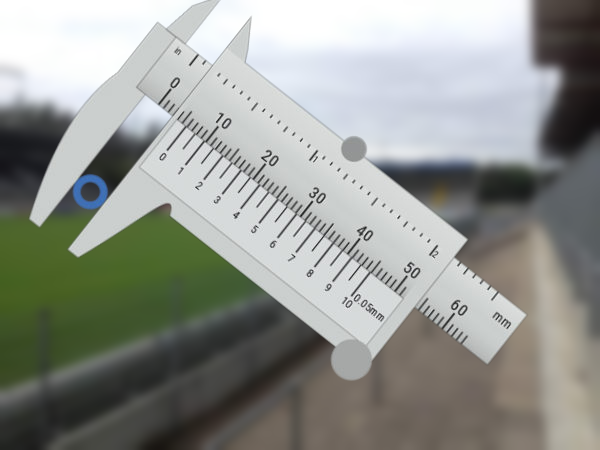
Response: 5.8
